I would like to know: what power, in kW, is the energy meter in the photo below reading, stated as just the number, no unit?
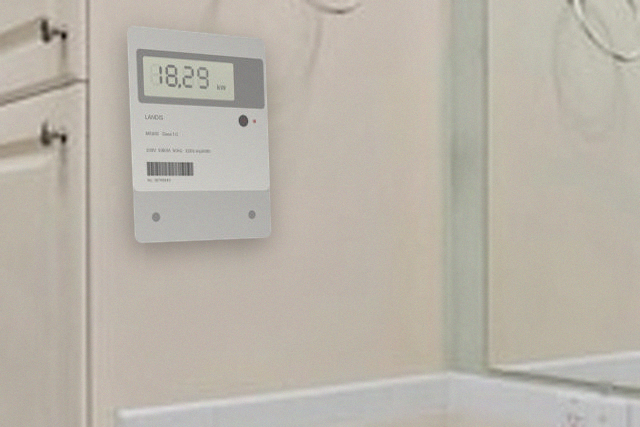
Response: 18.29
